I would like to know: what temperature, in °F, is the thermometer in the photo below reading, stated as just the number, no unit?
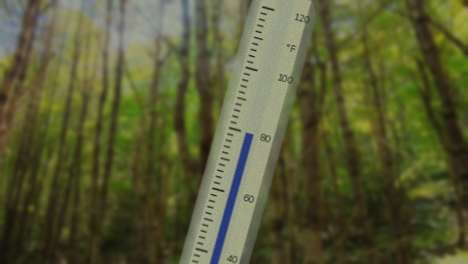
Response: 80
